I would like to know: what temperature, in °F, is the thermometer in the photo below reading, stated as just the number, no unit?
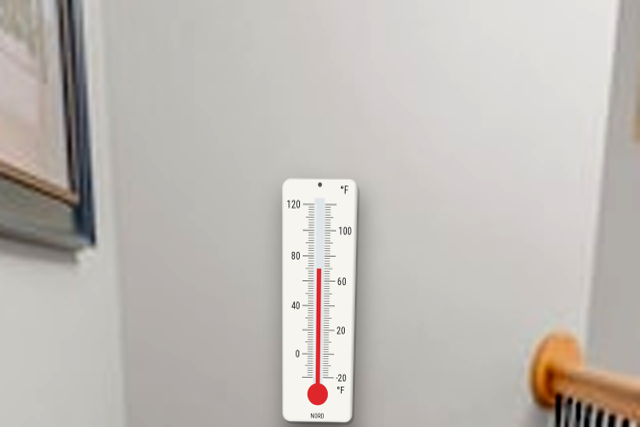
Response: 70
